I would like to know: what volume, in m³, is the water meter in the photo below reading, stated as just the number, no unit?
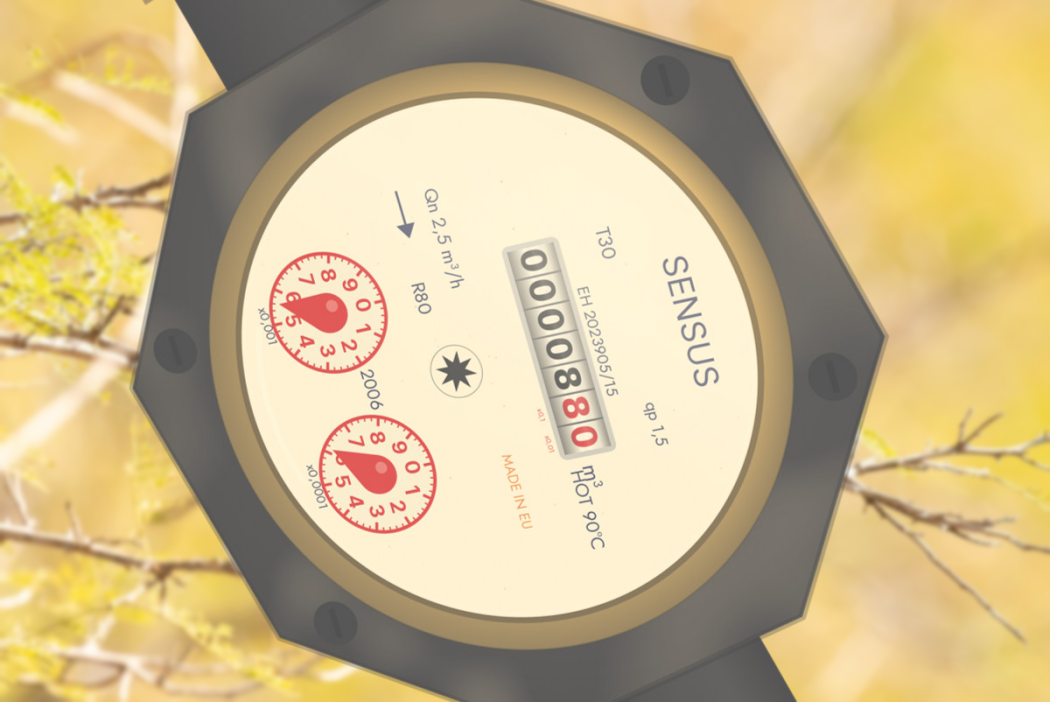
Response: 8.8056
